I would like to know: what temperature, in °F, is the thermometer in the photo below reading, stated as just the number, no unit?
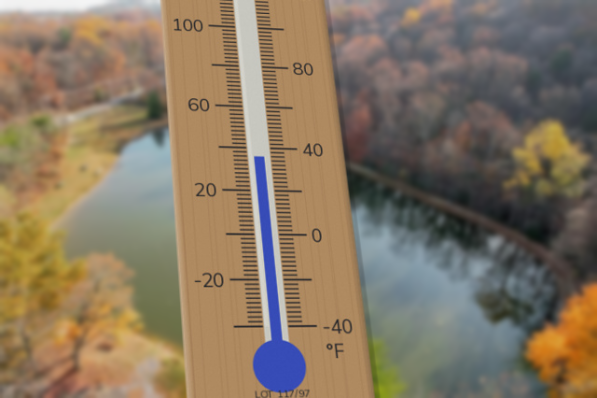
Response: 36
